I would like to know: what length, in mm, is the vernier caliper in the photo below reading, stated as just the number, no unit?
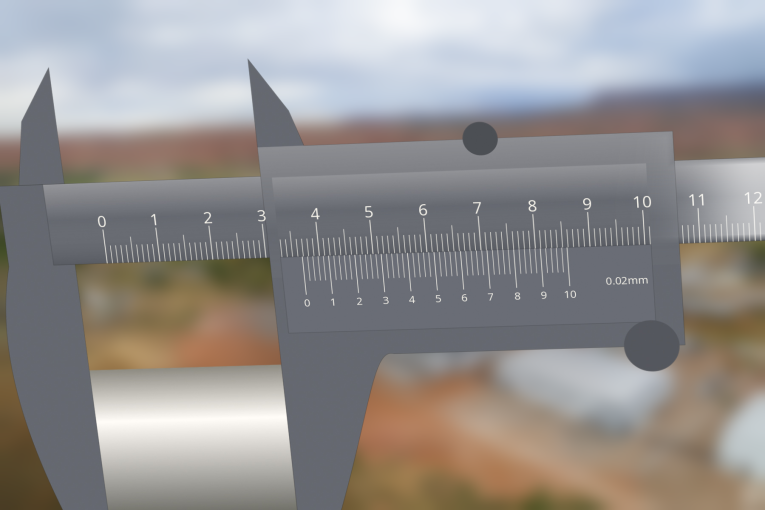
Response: 36.8
